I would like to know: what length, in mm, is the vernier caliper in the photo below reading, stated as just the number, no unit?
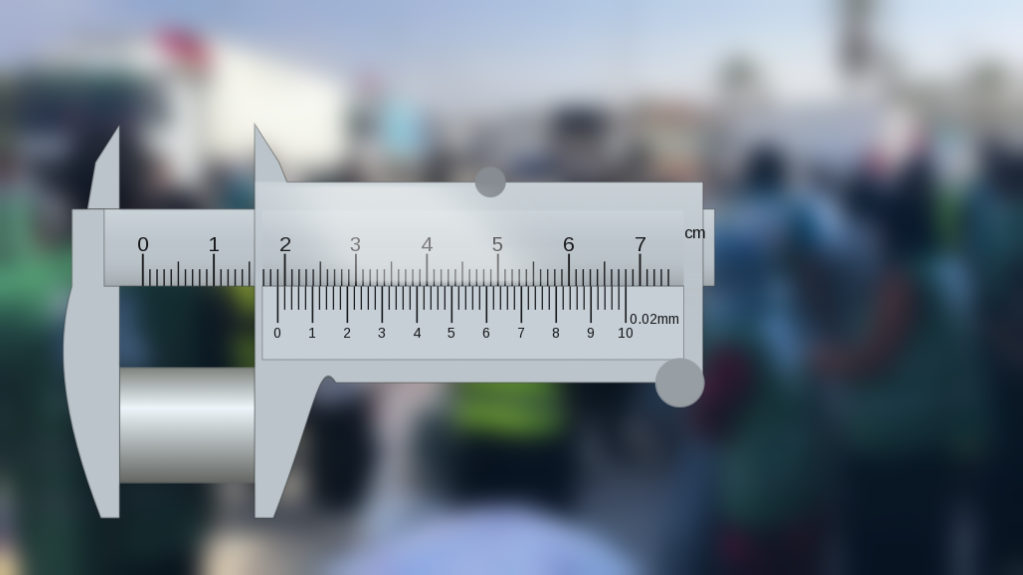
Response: 19.0
